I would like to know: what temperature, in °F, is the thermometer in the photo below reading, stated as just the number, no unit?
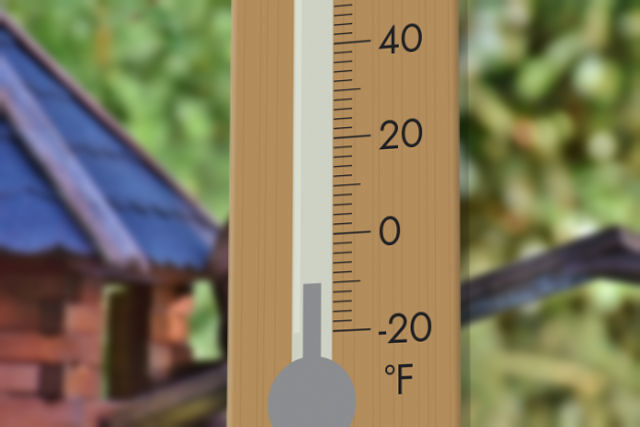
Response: -10
